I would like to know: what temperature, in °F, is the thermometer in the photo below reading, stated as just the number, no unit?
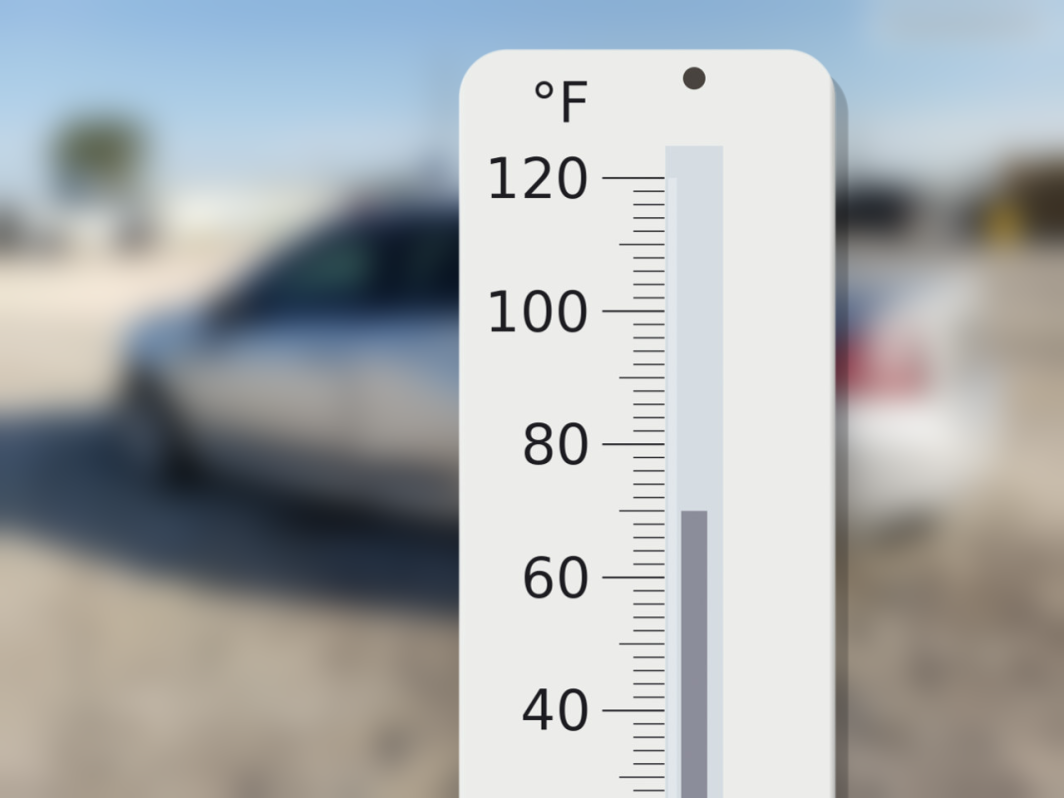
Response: 70
